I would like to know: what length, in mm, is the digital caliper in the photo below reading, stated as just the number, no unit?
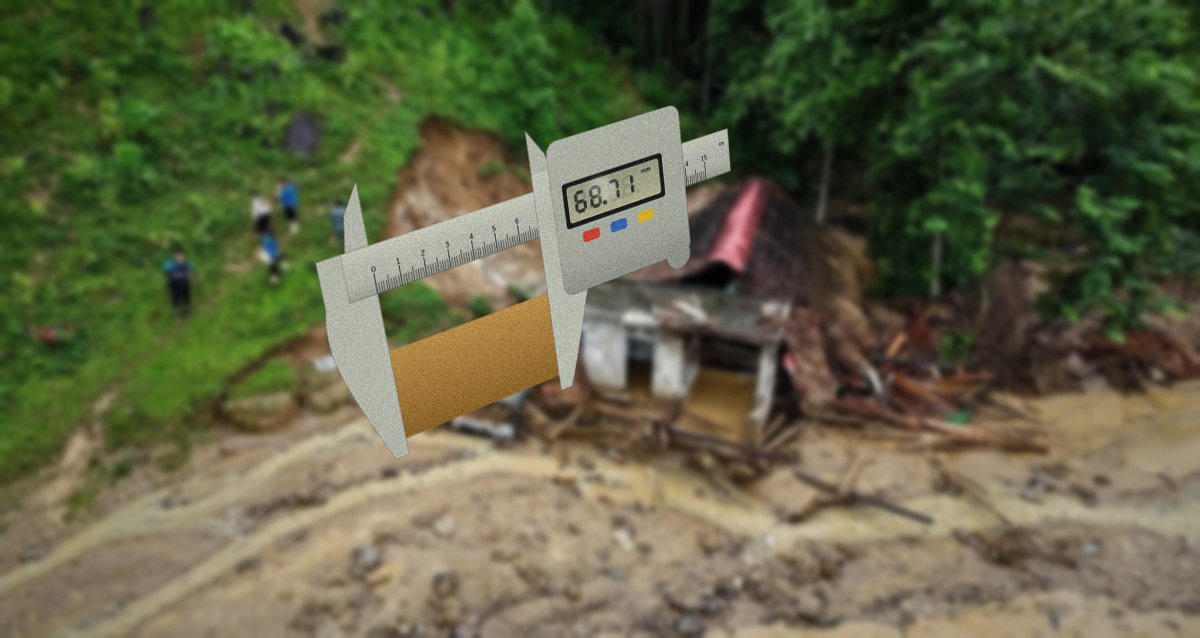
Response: 68.71
